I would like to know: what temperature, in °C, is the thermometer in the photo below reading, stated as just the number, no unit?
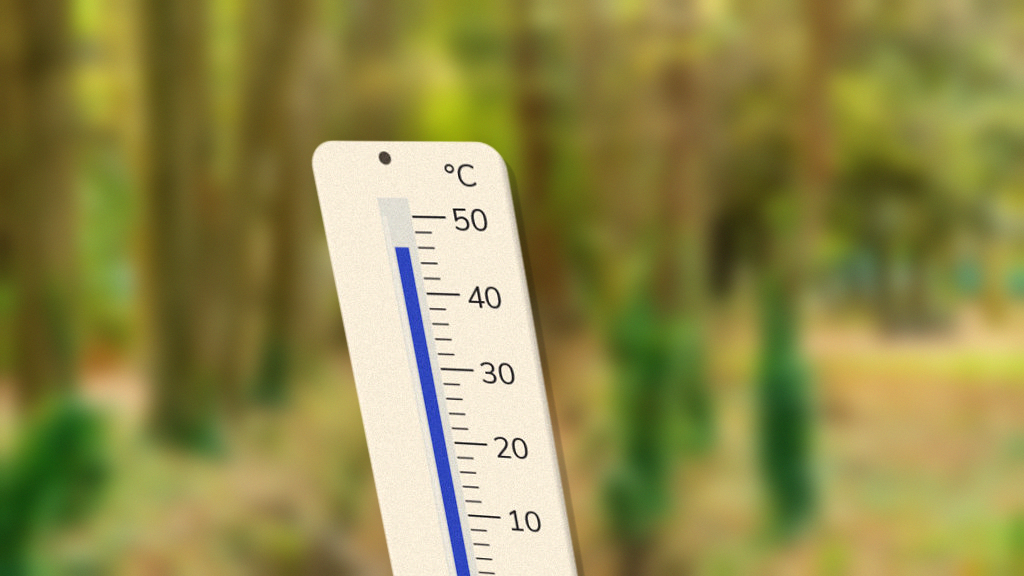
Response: 46
